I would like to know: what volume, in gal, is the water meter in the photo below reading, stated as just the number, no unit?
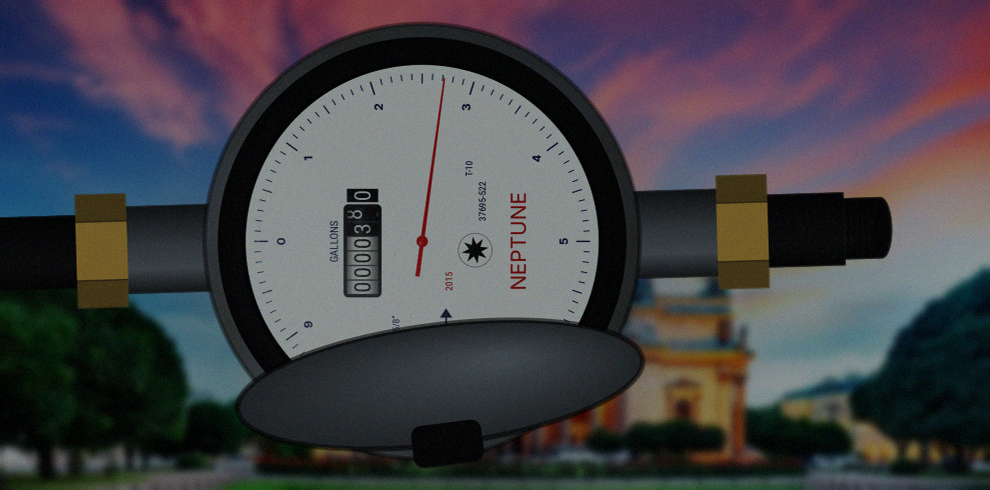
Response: 382.7
